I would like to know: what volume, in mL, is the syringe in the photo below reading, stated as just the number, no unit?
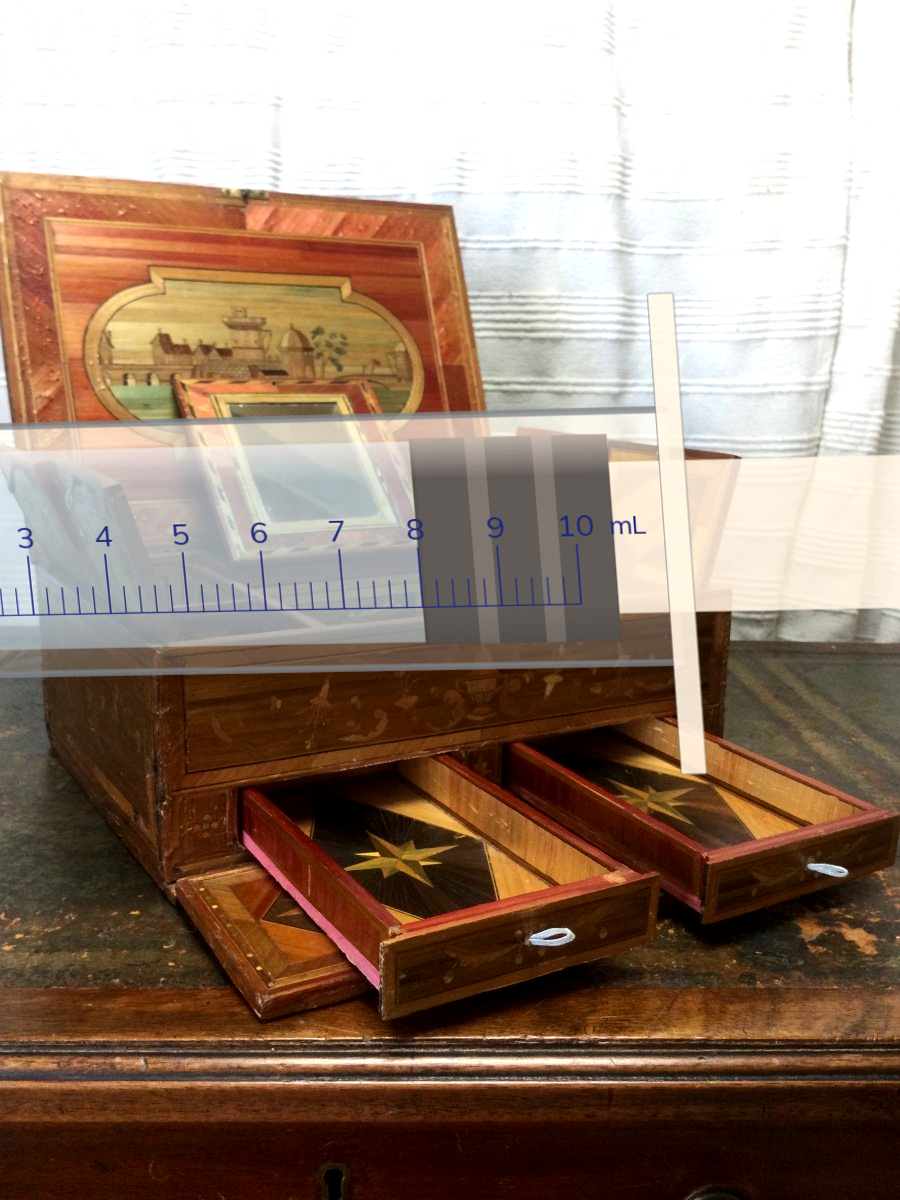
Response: 8
